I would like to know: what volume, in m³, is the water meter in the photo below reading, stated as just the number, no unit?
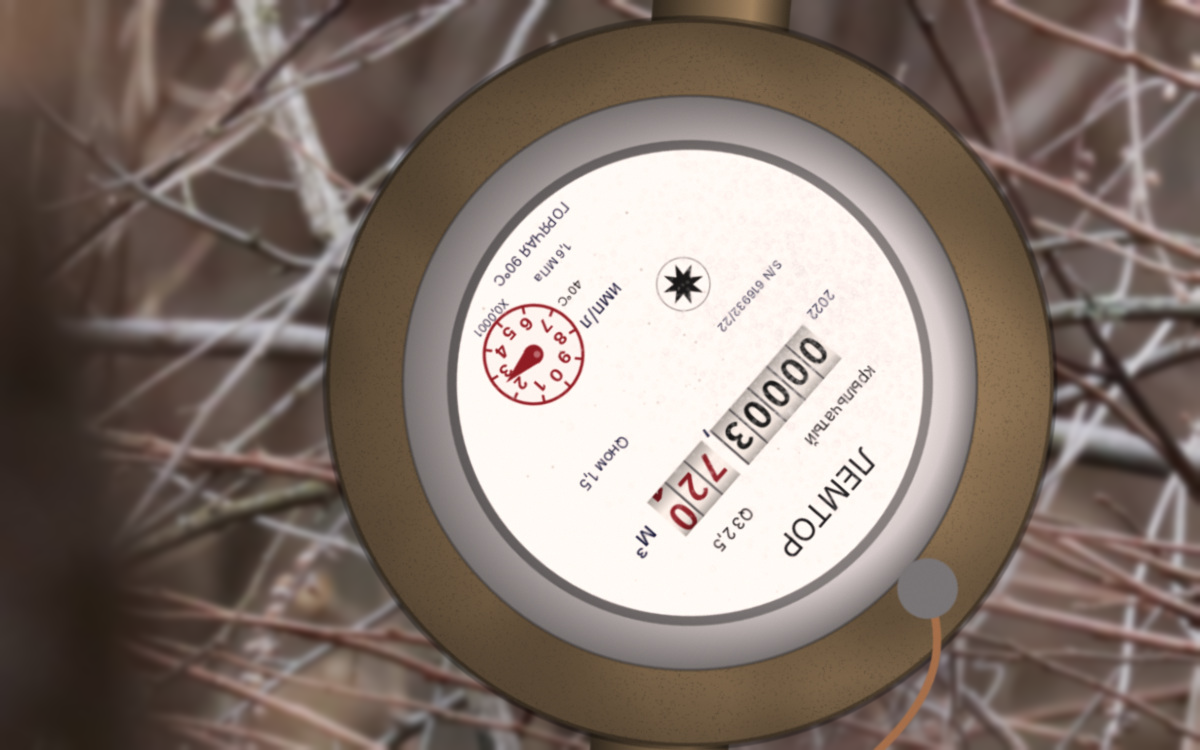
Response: 3.7202
